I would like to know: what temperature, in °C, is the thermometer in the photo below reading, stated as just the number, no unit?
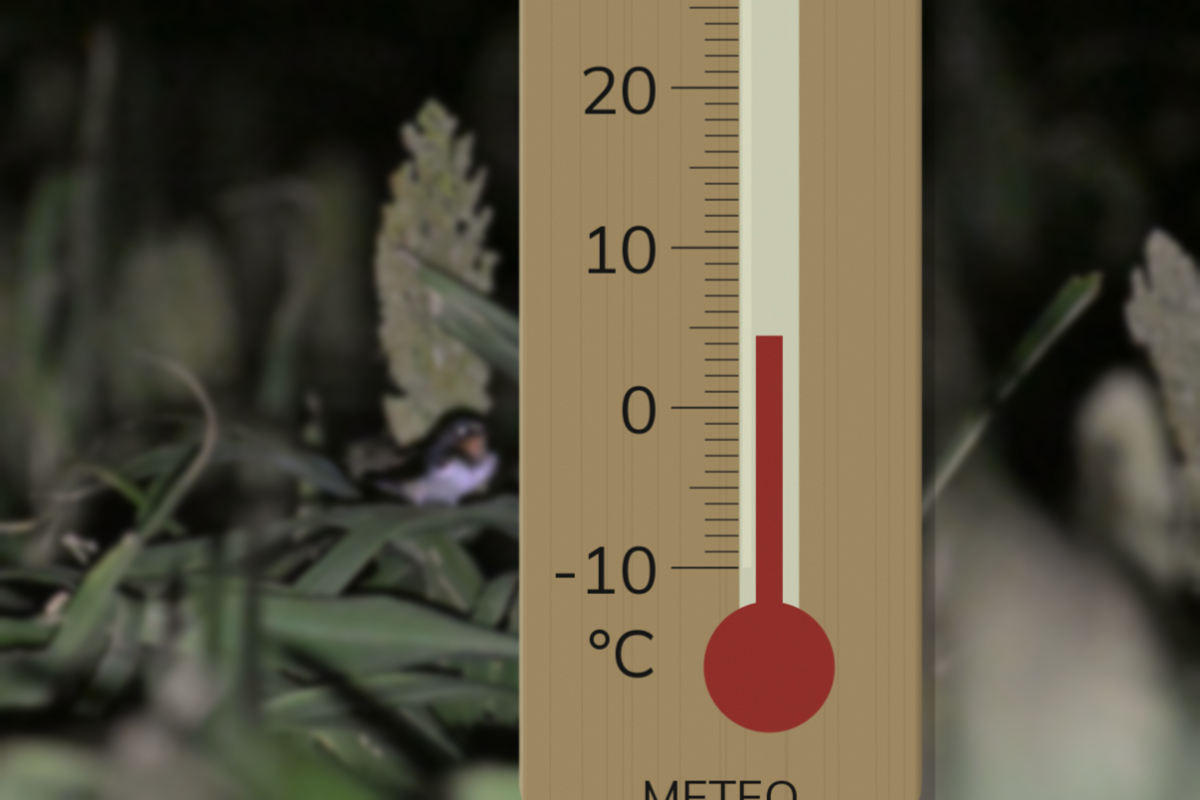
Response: 4.5
